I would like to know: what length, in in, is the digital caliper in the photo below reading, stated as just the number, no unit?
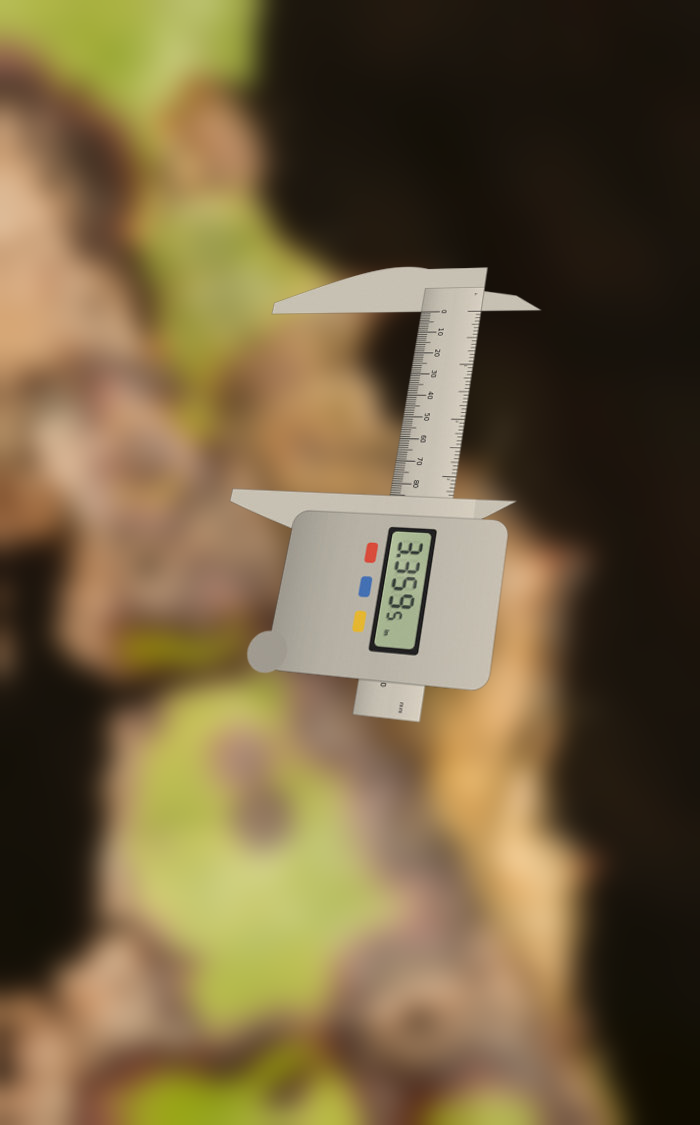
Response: 3.3595
